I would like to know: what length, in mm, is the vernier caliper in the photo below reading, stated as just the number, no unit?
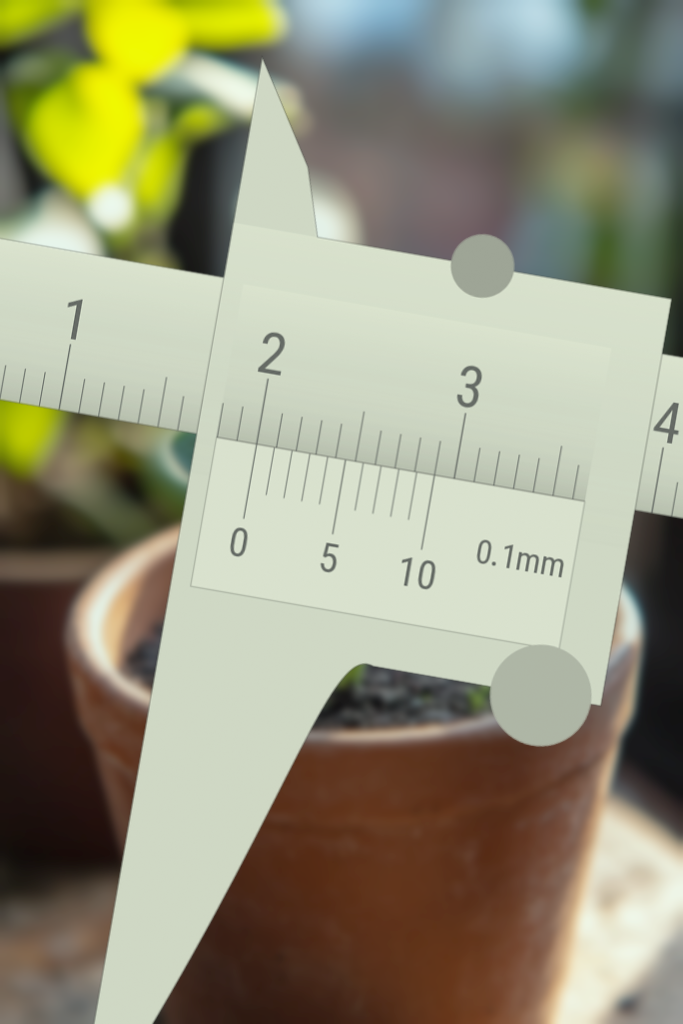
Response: 20.0
